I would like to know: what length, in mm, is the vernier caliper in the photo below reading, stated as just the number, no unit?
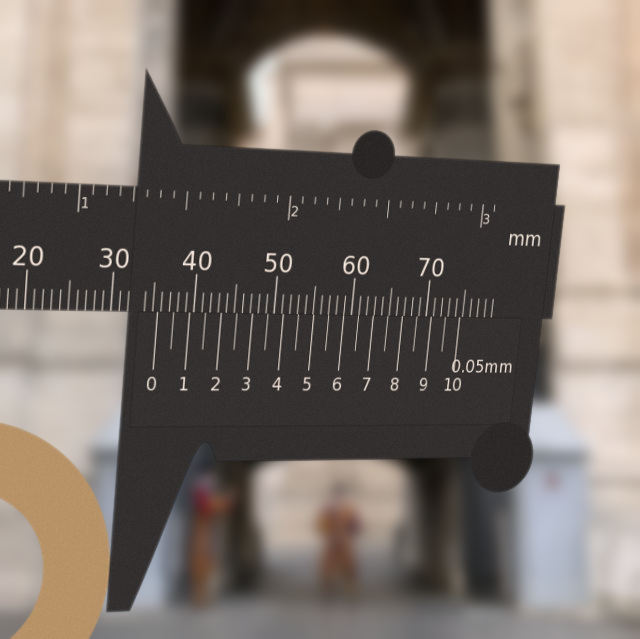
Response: 35.6
